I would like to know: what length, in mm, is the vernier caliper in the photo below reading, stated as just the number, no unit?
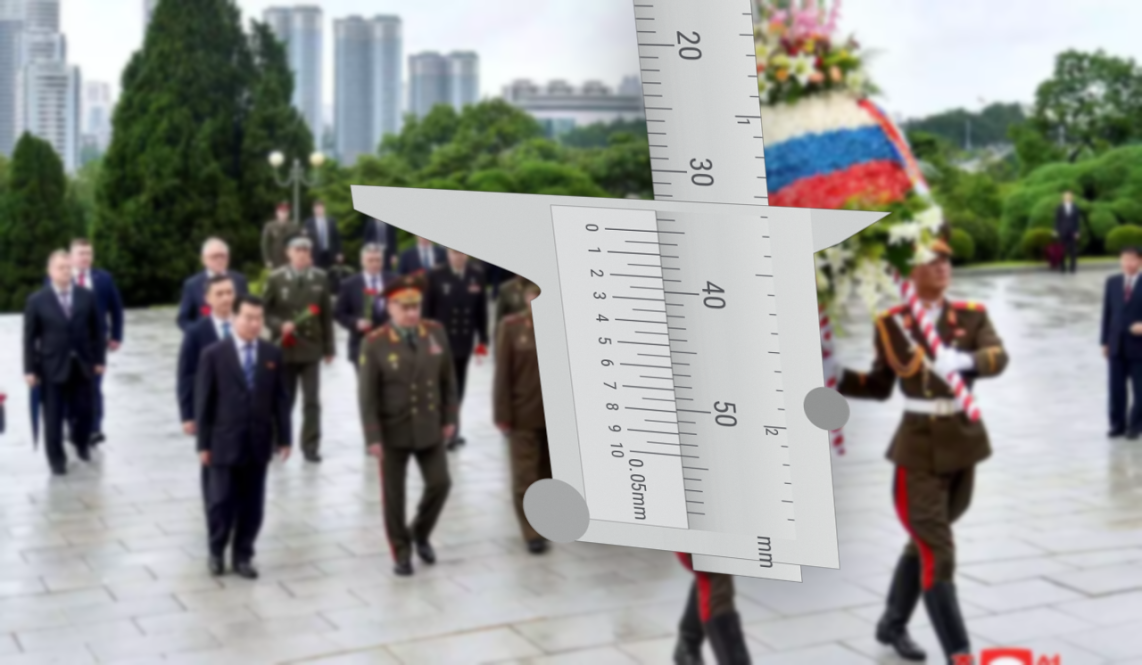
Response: 35.0
